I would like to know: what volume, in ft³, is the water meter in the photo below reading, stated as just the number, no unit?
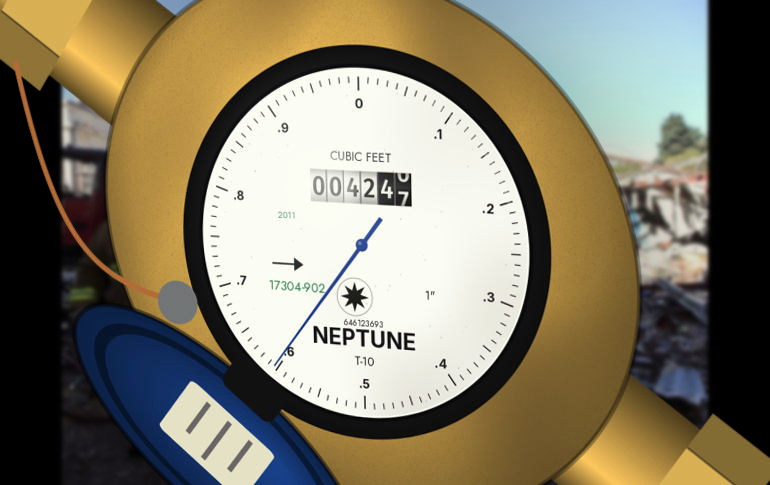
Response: 4246.60
